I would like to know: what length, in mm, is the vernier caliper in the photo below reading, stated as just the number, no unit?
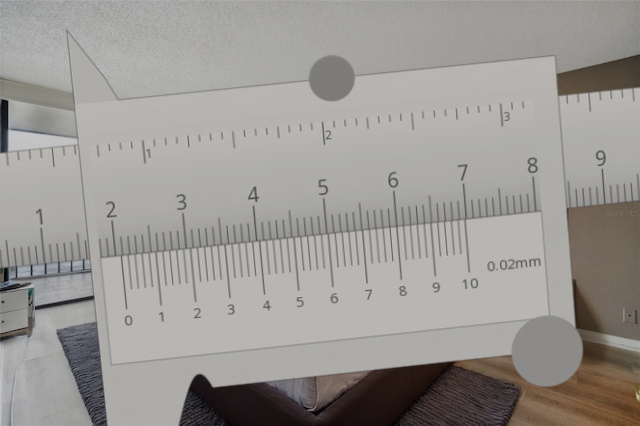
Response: 20.8
